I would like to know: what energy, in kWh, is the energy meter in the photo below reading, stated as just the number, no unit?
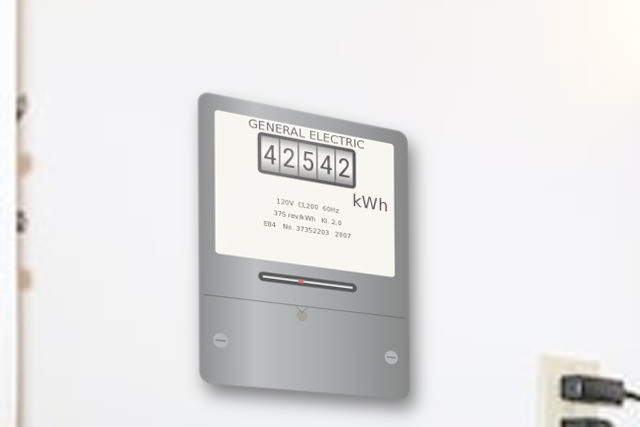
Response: 42542
